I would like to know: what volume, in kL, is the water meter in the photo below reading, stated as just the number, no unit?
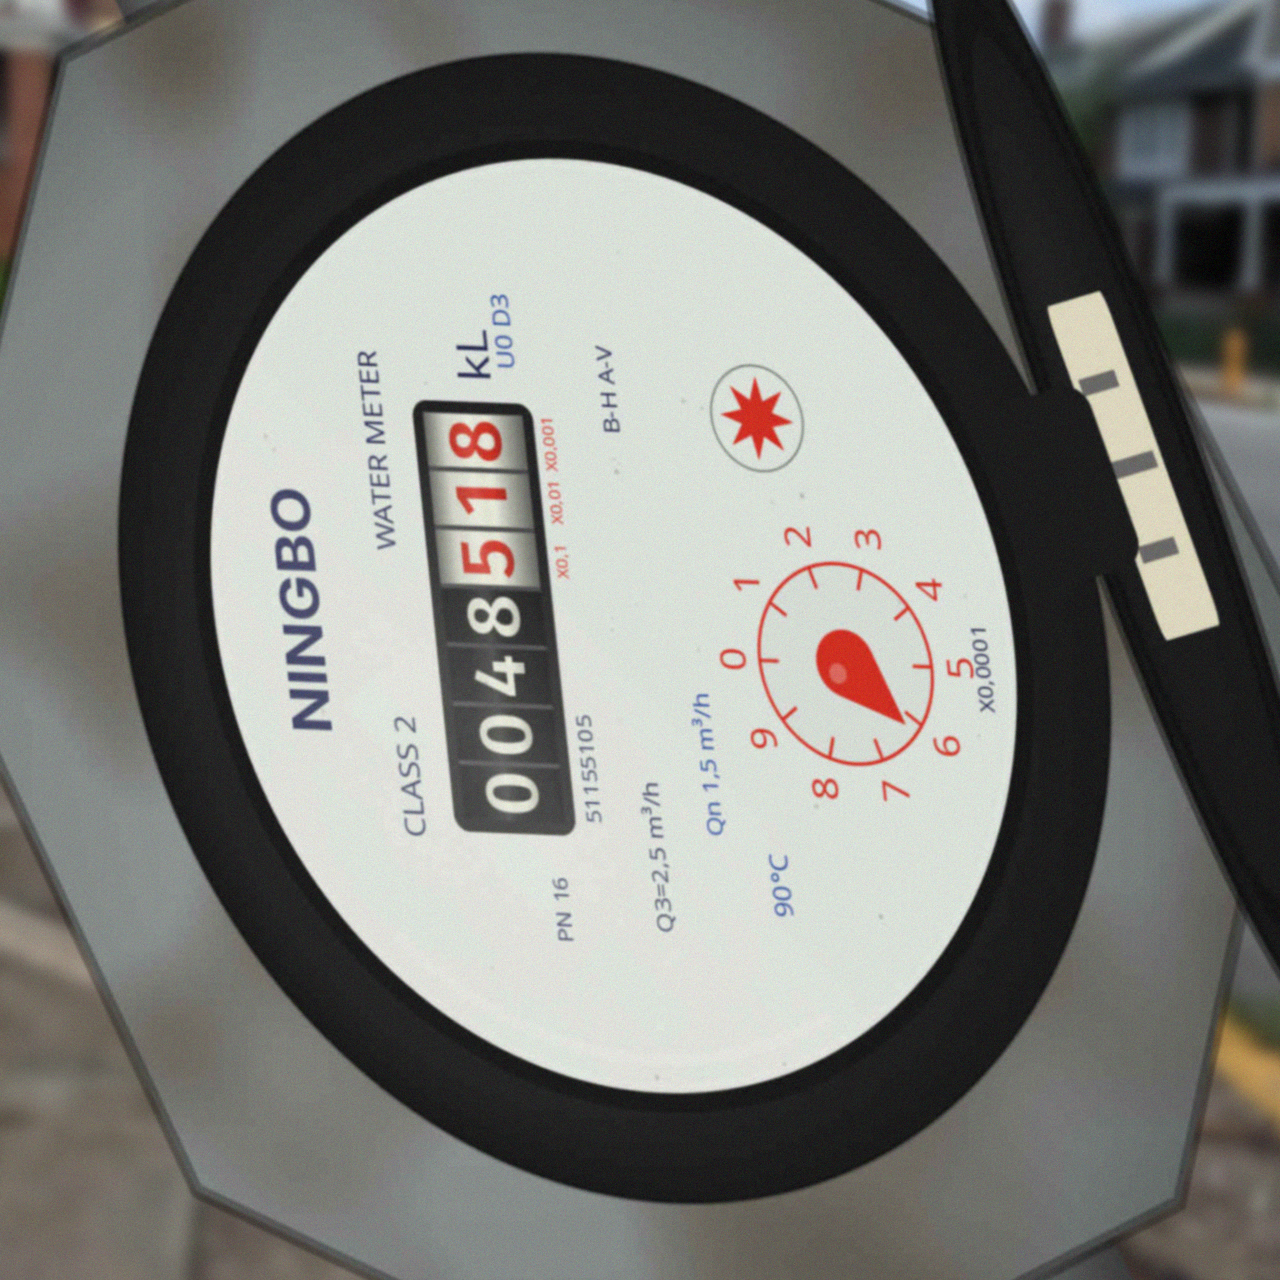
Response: 48.5186
